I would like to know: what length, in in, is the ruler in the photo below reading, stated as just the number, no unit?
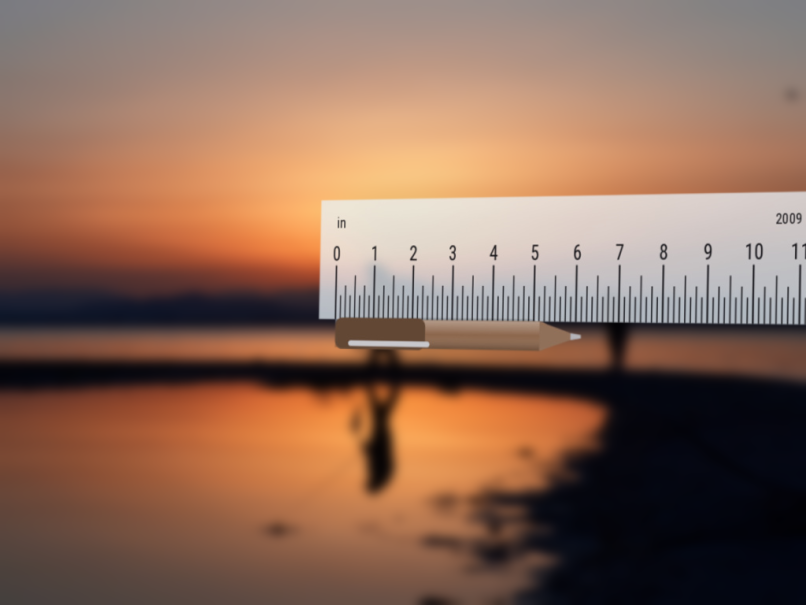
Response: 6.125
